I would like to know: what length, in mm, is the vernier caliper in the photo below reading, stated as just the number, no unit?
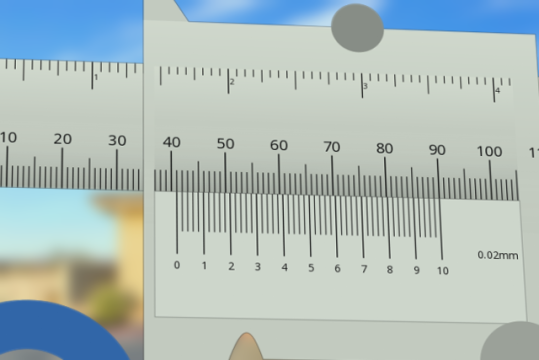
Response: 41.0
